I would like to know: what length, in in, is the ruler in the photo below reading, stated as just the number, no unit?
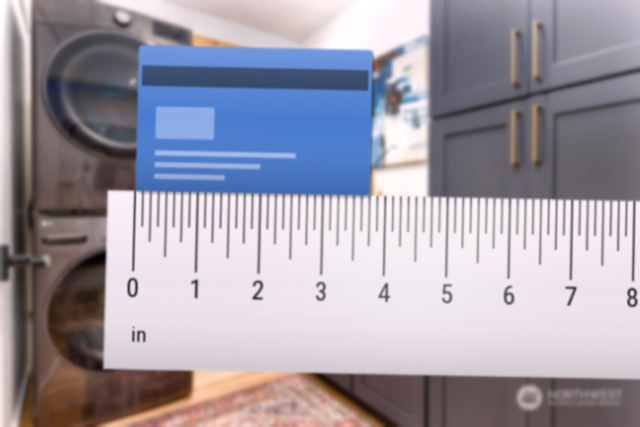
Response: 3.75
